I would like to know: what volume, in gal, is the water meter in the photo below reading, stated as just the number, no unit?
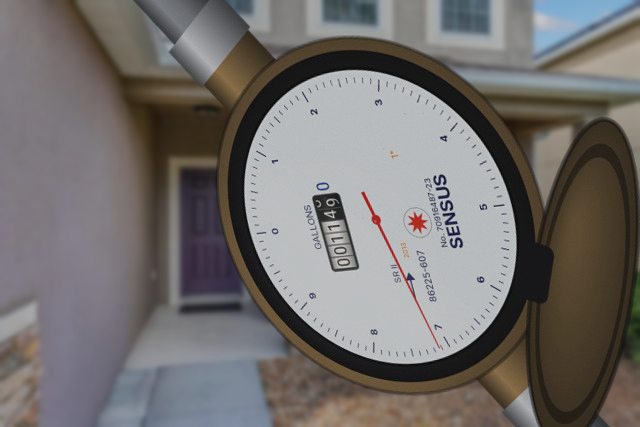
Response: 11487.1
